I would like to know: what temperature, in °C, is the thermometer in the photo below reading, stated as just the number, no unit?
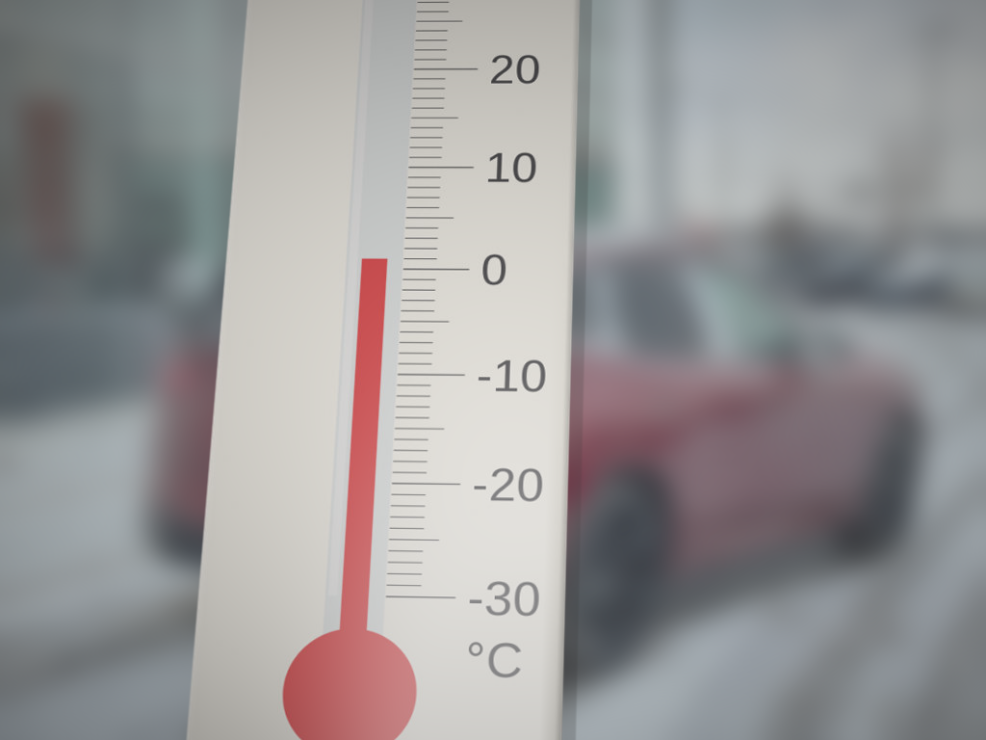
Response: 1
